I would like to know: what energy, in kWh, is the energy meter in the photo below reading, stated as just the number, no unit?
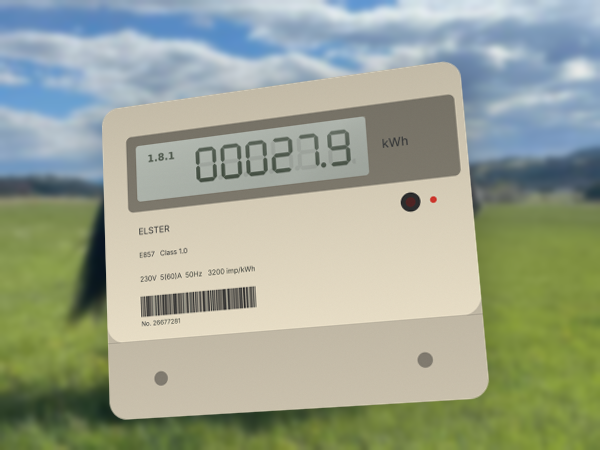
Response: 27.9
